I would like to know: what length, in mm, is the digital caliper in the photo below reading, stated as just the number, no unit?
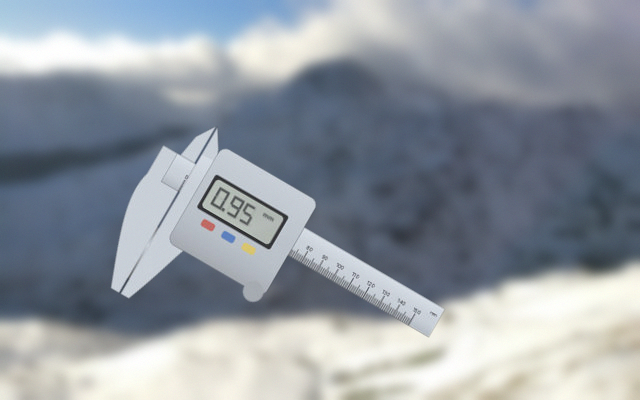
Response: 0.95
